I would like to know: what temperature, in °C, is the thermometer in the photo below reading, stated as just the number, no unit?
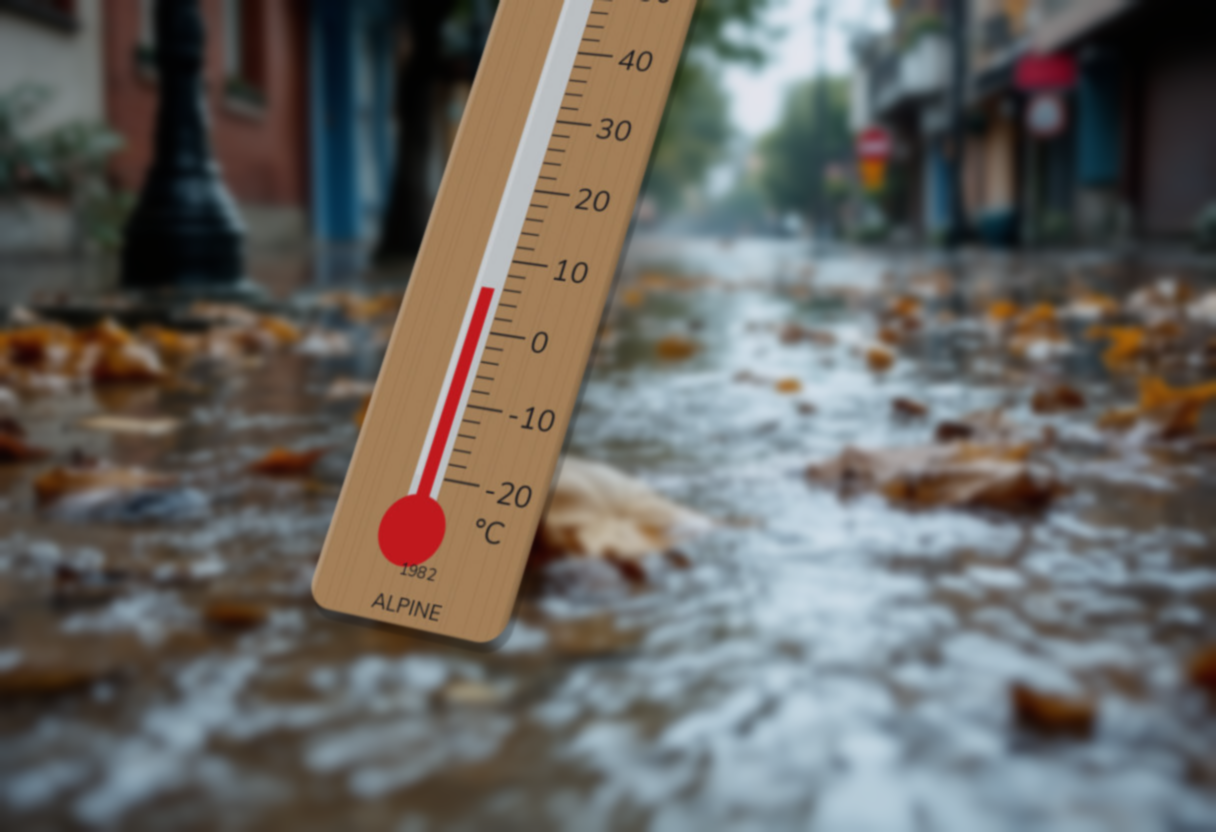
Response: 6
